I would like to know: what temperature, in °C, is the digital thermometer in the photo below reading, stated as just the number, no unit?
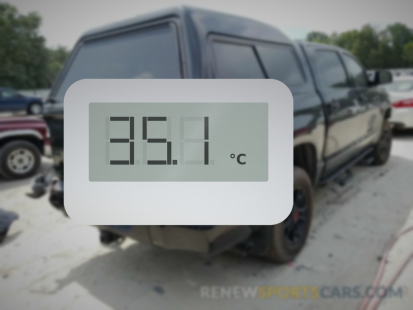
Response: 35.1
